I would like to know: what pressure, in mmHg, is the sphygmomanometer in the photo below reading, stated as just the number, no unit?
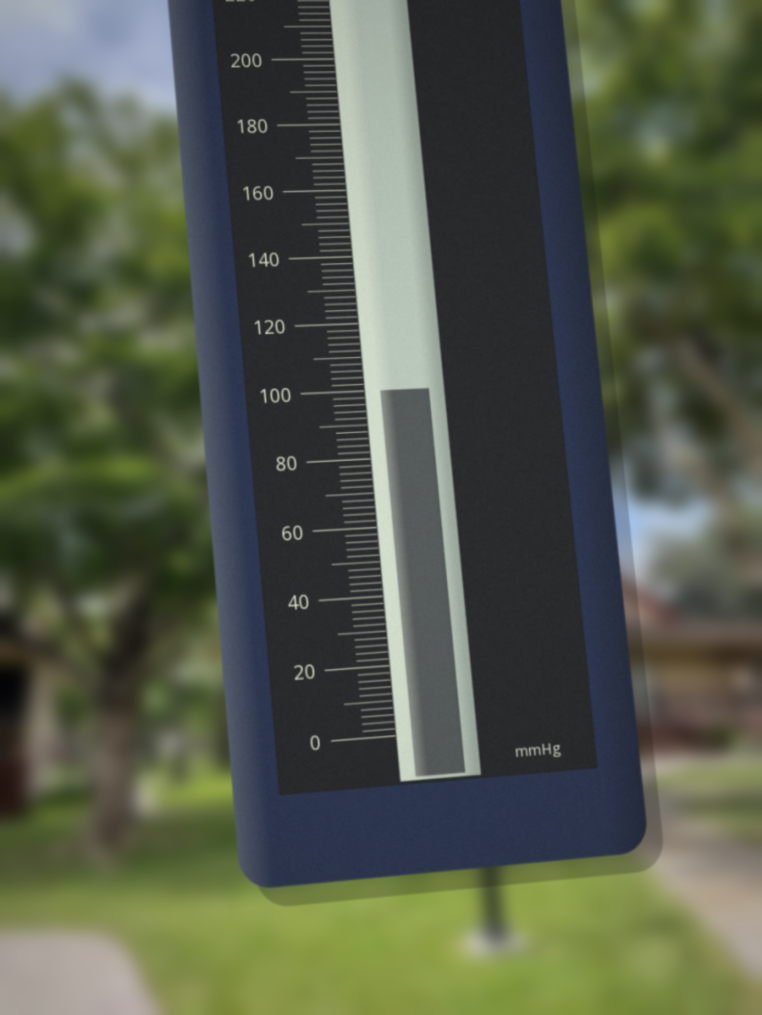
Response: 100
